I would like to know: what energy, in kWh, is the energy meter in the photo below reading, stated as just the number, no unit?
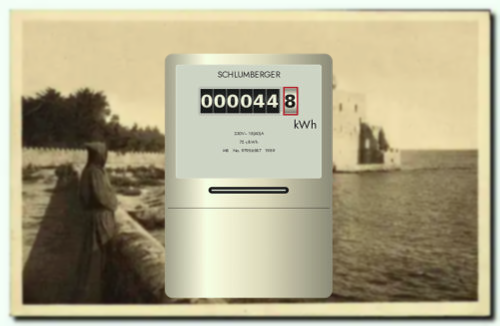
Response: 44.8
